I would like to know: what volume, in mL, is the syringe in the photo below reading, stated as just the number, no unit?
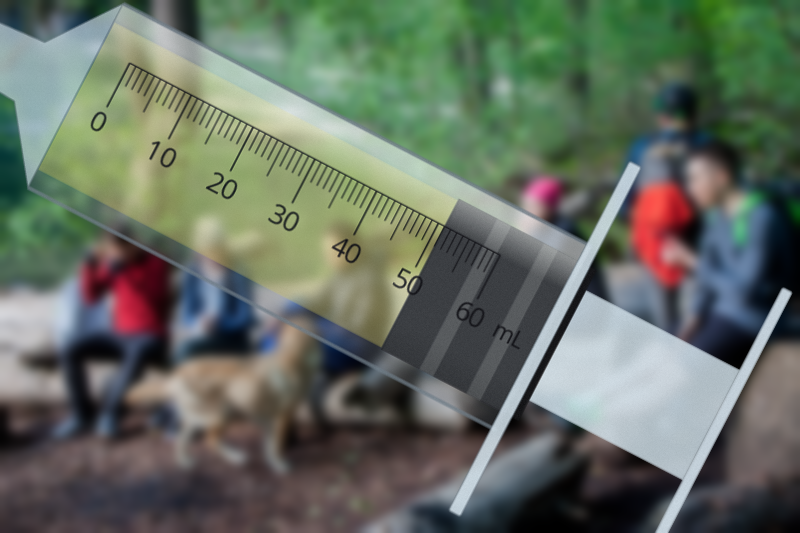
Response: 51
